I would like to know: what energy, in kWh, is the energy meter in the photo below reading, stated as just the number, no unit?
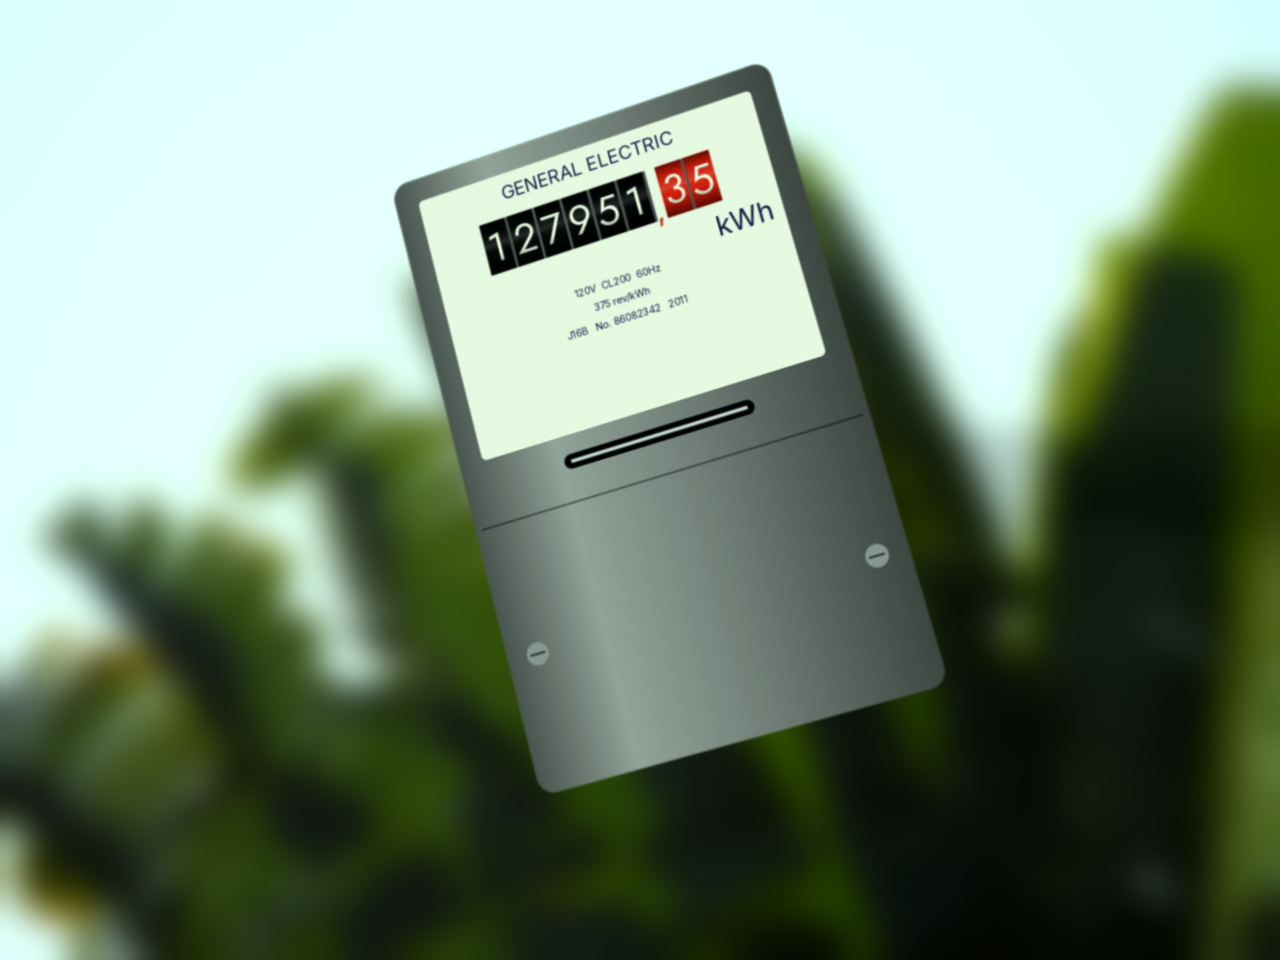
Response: 127951.35
